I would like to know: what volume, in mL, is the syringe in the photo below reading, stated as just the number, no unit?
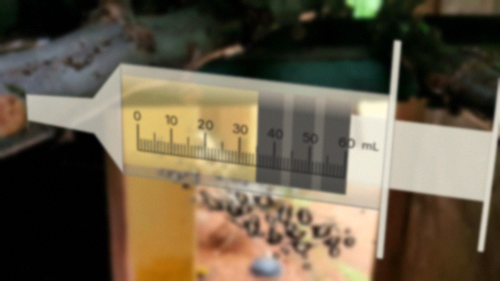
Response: 35
